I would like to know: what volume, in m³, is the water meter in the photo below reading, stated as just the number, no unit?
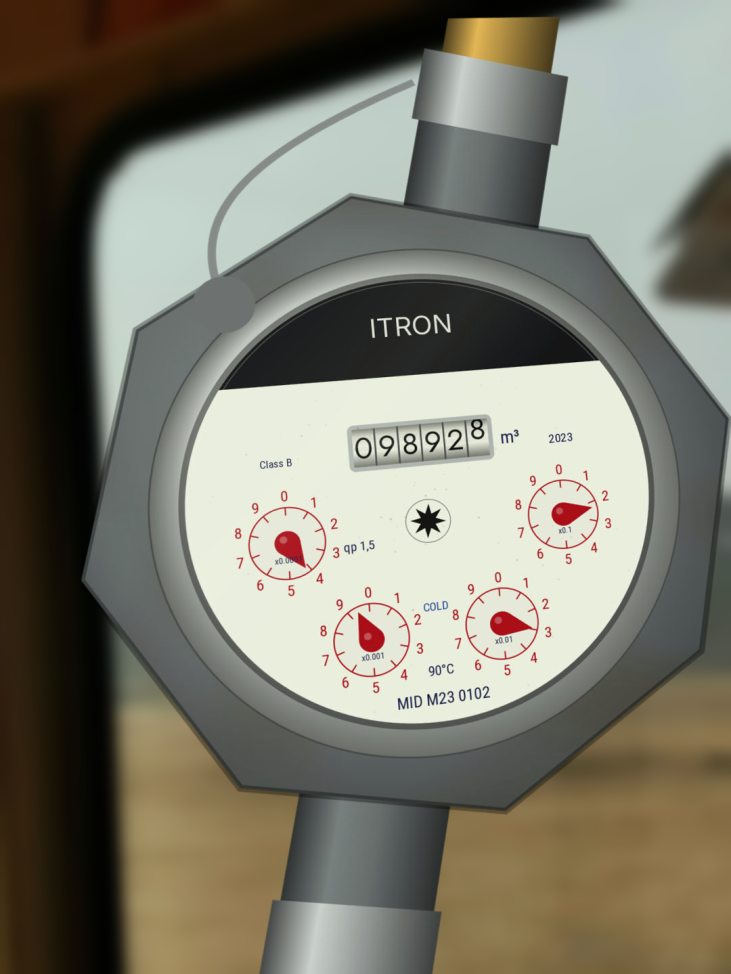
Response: 98928.2294
